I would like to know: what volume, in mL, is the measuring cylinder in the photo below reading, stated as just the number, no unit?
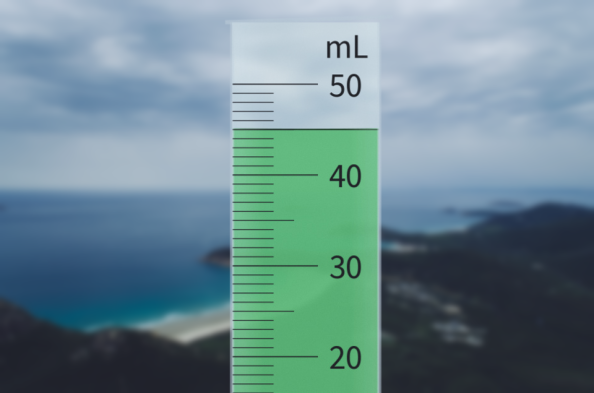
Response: 45
